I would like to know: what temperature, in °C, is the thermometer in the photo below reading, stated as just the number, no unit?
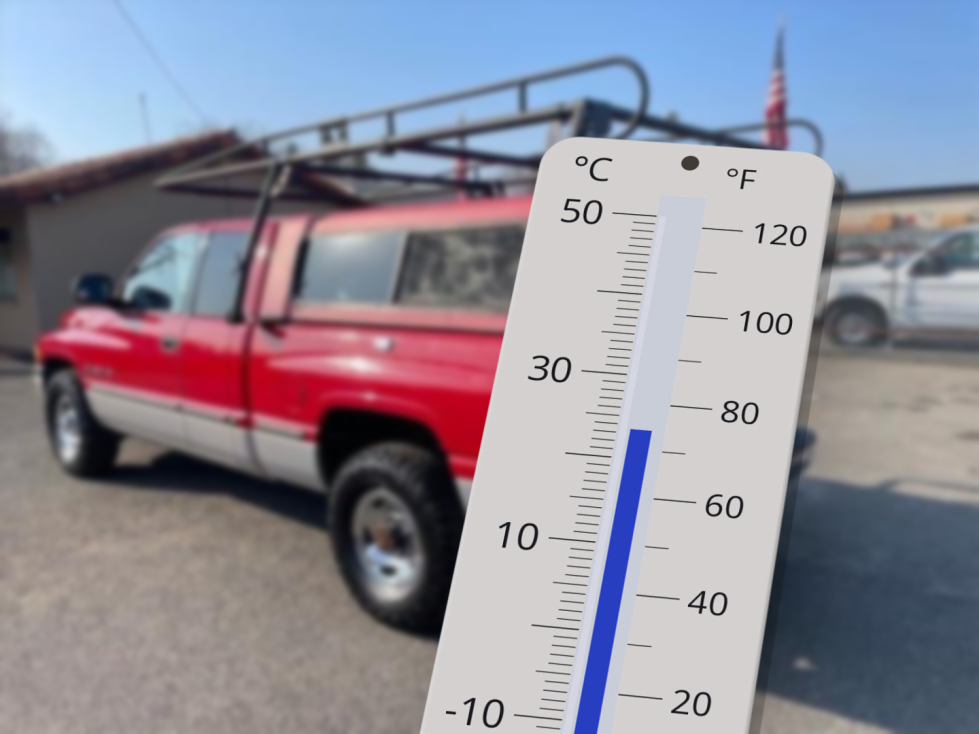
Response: 23.5
